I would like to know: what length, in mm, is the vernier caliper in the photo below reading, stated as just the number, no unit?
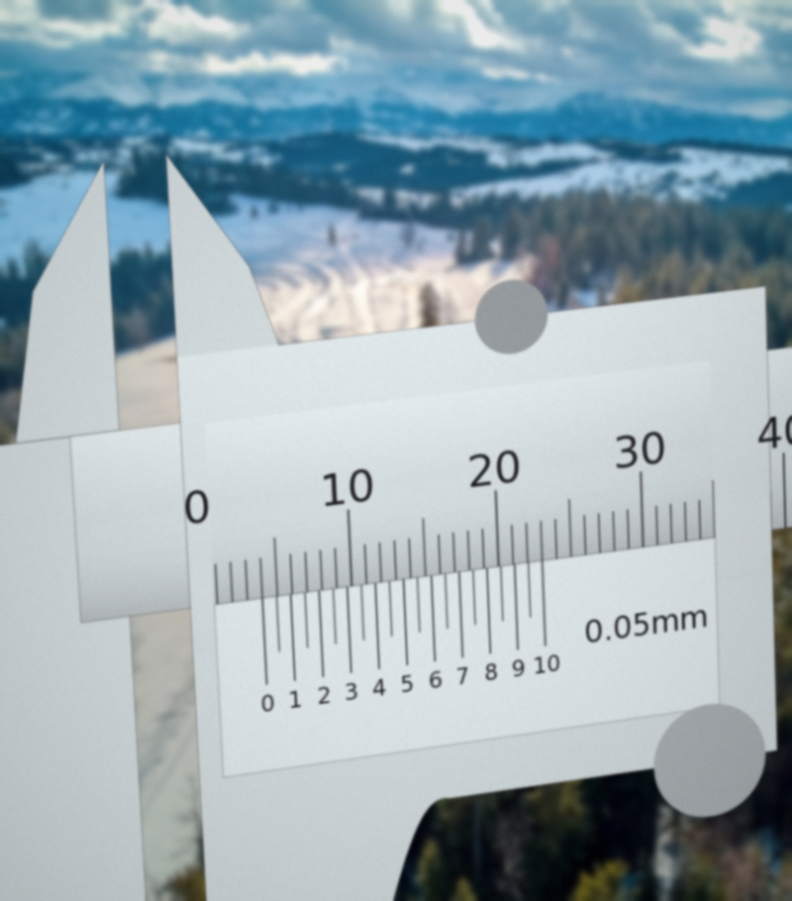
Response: 4.0
